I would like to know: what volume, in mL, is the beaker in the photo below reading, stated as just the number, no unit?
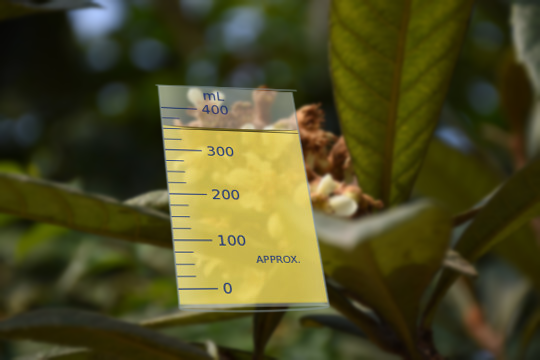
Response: 350
